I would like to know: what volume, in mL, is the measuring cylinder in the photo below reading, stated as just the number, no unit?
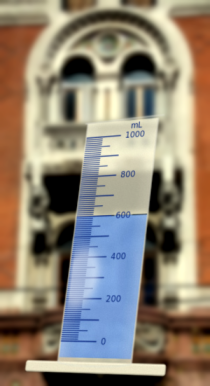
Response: 600
